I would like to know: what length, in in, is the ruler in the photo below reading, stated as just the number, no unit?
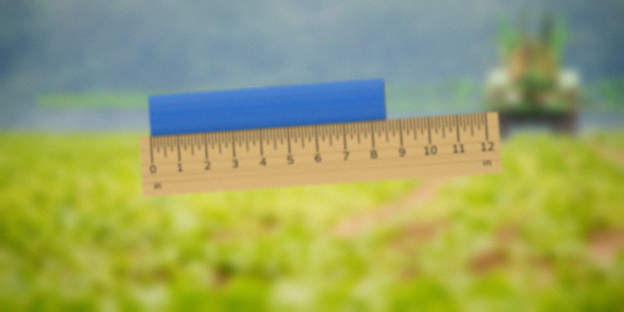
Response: 8.5
